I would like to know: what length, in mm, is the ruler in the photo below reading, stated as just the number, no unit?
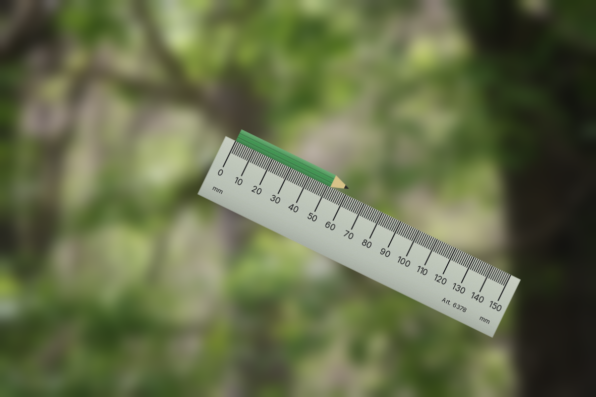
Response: 60
